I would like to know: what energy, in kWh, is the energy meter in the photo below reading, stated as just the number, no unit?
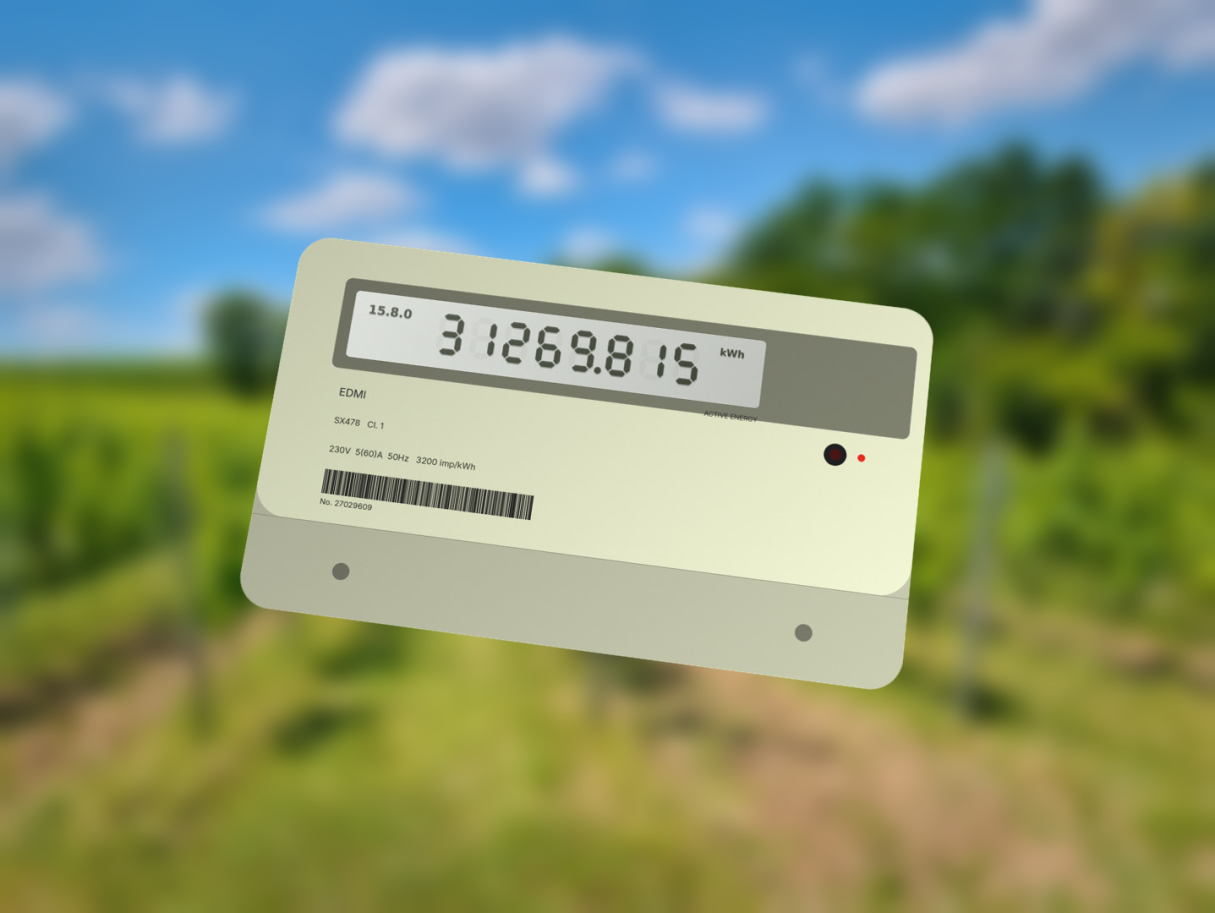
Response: 31269.815
